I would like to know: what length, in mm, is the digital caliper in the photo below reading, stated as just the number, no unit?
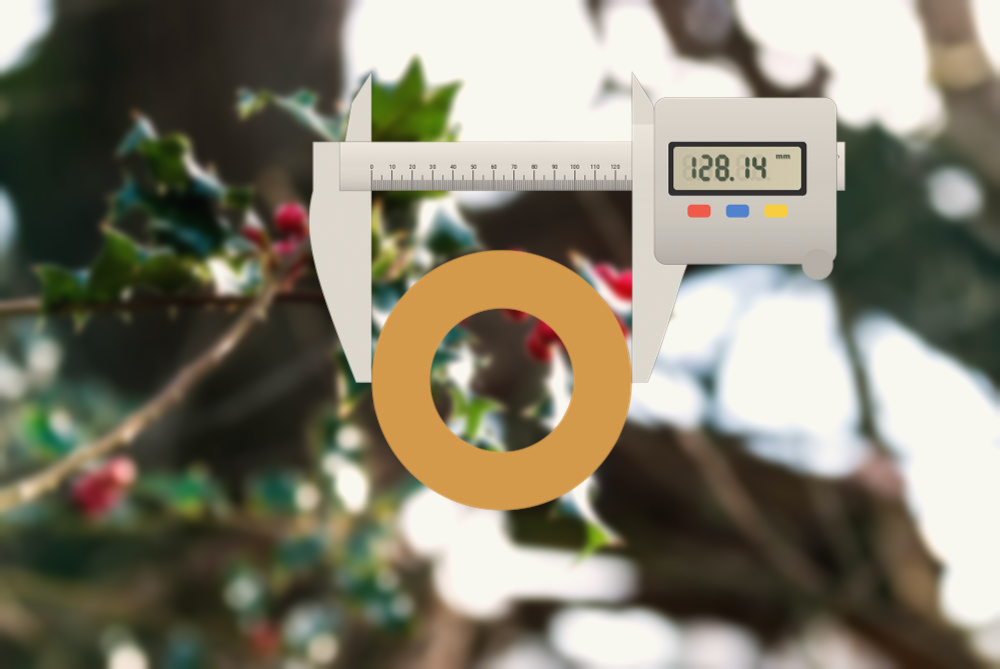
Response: 128.14
